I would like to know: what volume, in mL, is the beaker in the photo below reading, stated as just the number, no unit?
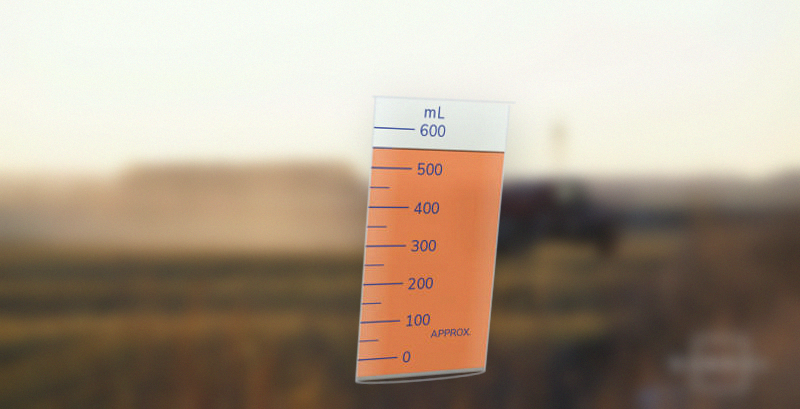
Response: 550
